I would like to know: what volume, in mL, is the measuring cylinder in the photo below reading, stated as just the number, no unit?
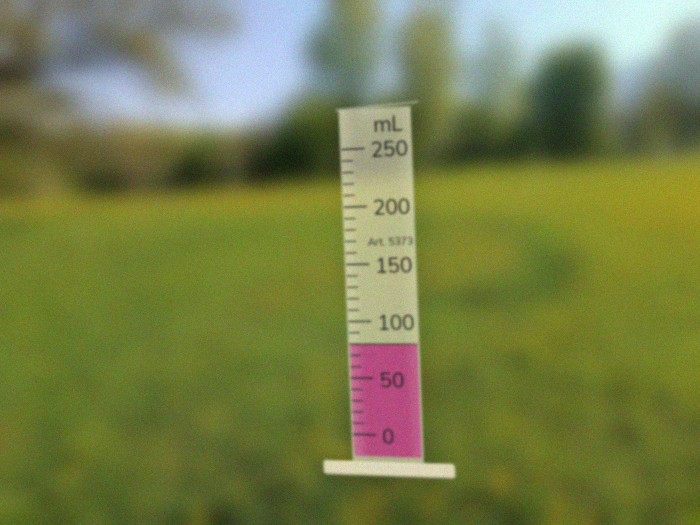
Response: 80
